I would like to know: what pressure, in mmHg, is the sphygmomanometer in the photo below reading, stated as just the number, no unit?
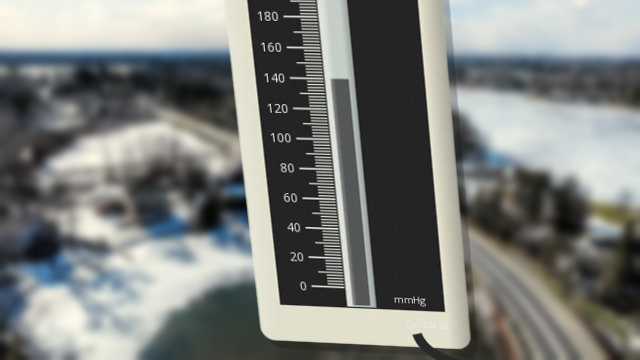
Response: 140
